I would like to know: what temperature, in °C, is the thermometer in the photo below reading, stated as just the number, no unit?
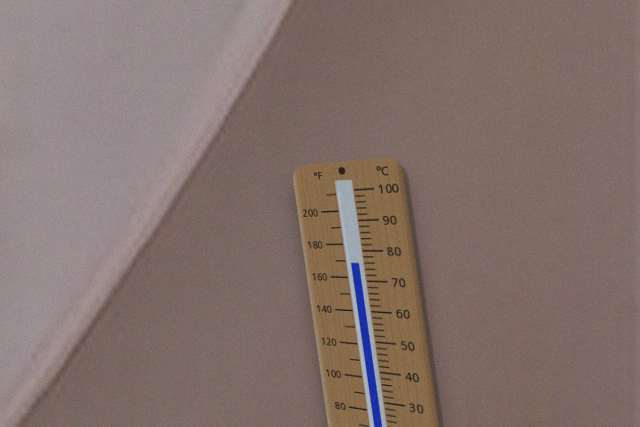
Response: 76
